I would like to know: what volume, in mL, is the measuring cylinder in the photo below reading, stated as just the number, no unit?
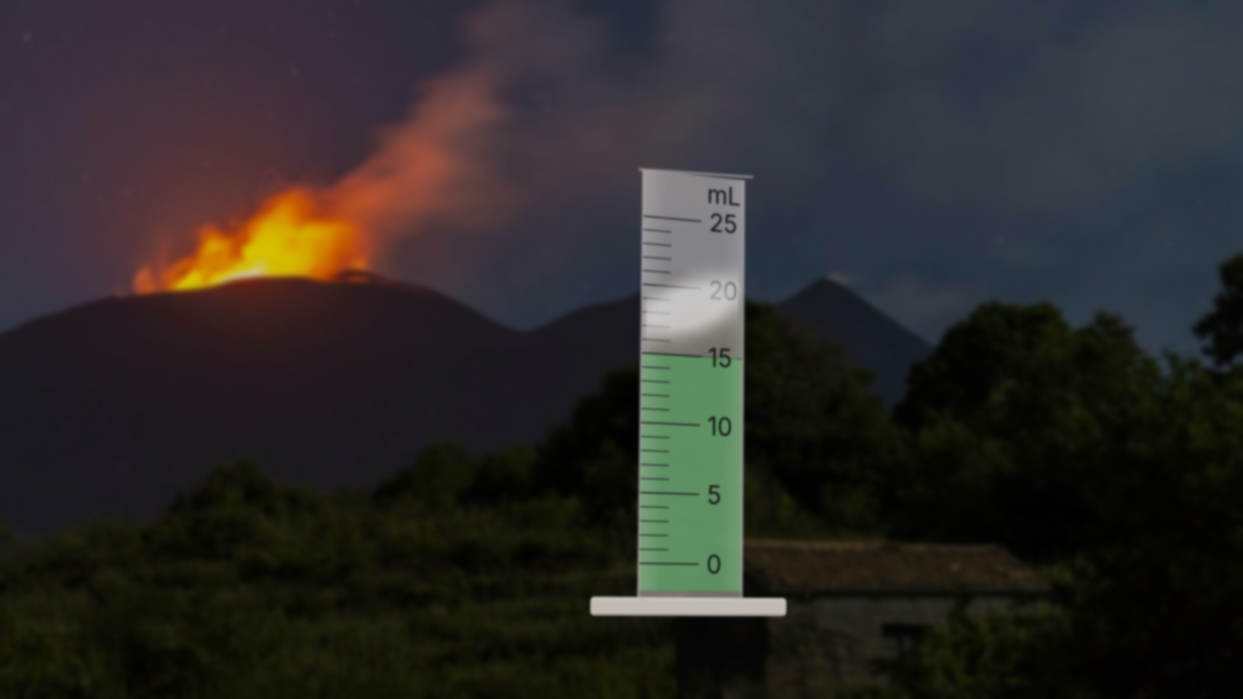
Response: 15
